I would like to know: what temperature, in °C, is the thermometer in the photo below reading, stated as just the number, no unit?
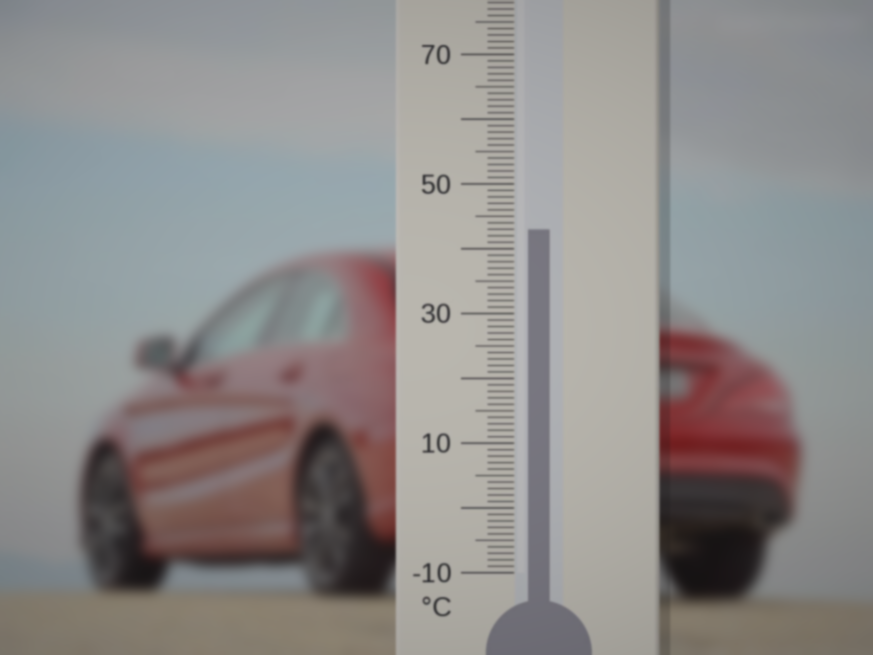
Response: 43
